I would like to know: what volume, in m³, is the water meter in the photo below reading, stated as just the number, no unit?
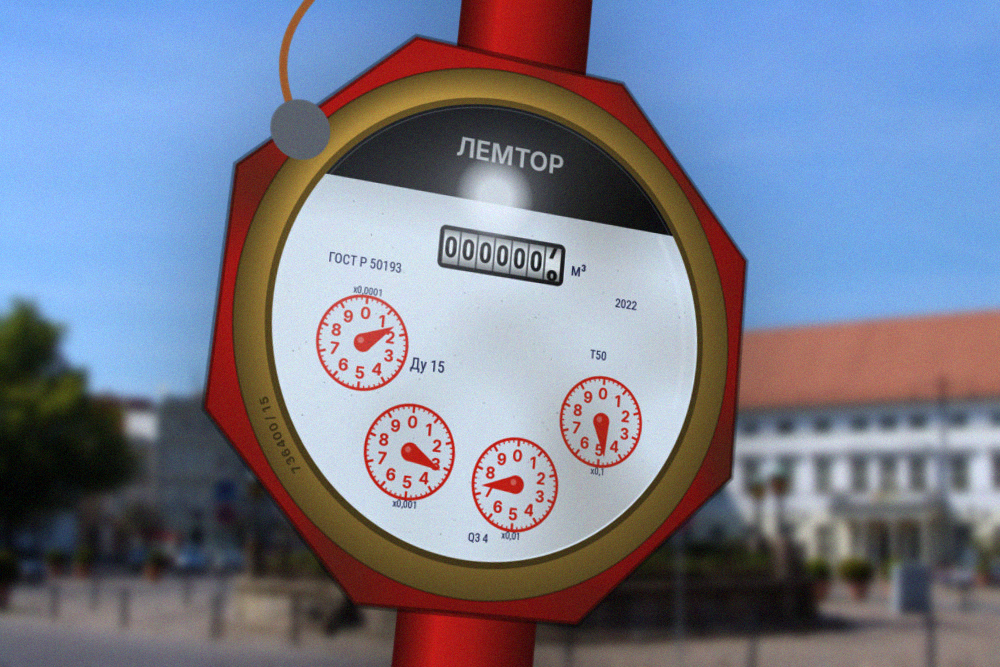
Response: 7.4731
